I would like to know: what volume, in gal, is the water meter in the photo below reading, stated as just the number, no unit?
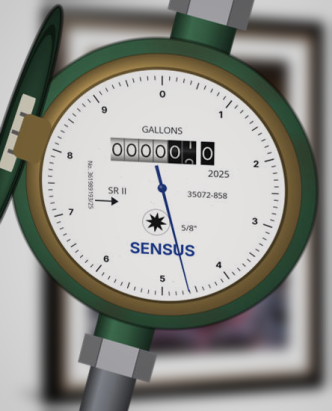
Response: 14.6
